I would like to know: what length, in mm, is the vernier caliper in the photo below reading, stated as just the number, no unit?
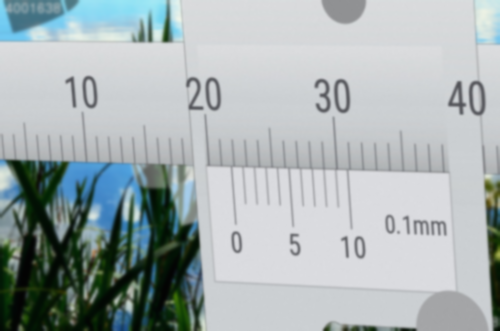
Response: 21.8
